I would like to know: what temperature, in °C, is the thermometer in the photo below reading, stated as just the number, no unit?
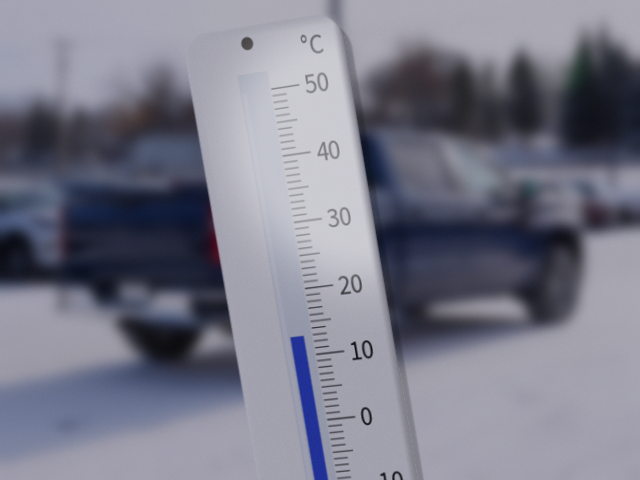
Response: 13
